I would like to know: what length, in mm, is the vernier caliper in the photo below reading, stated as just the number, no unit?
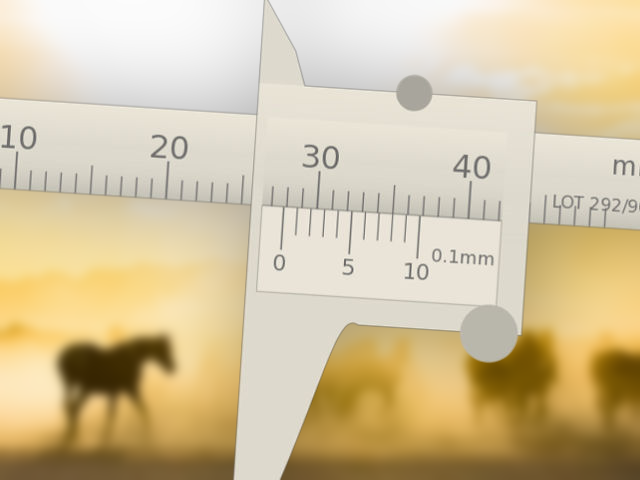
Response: 27.8
